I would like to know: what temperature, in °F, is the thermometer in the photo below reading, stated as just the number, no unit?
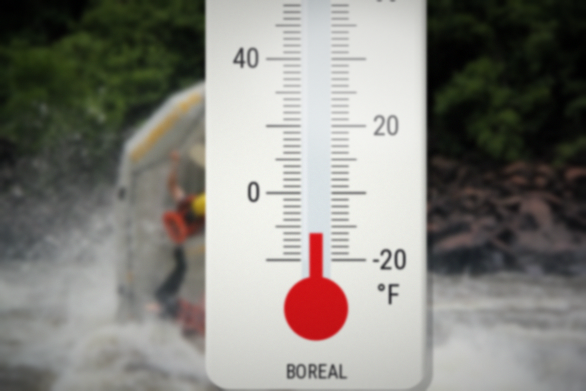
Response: -12
